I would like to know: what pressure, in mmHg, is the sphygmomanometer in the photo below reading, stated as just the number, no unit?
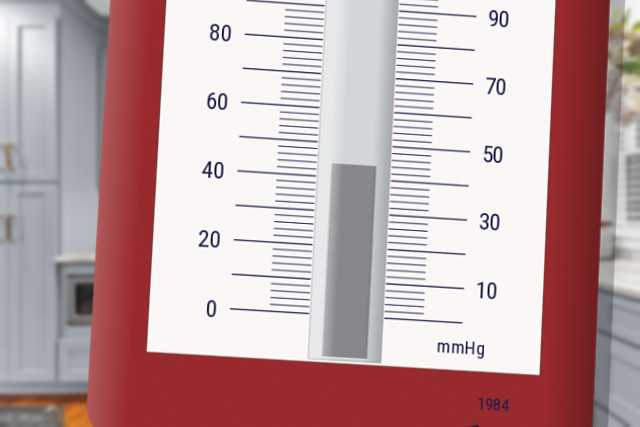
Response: 44
